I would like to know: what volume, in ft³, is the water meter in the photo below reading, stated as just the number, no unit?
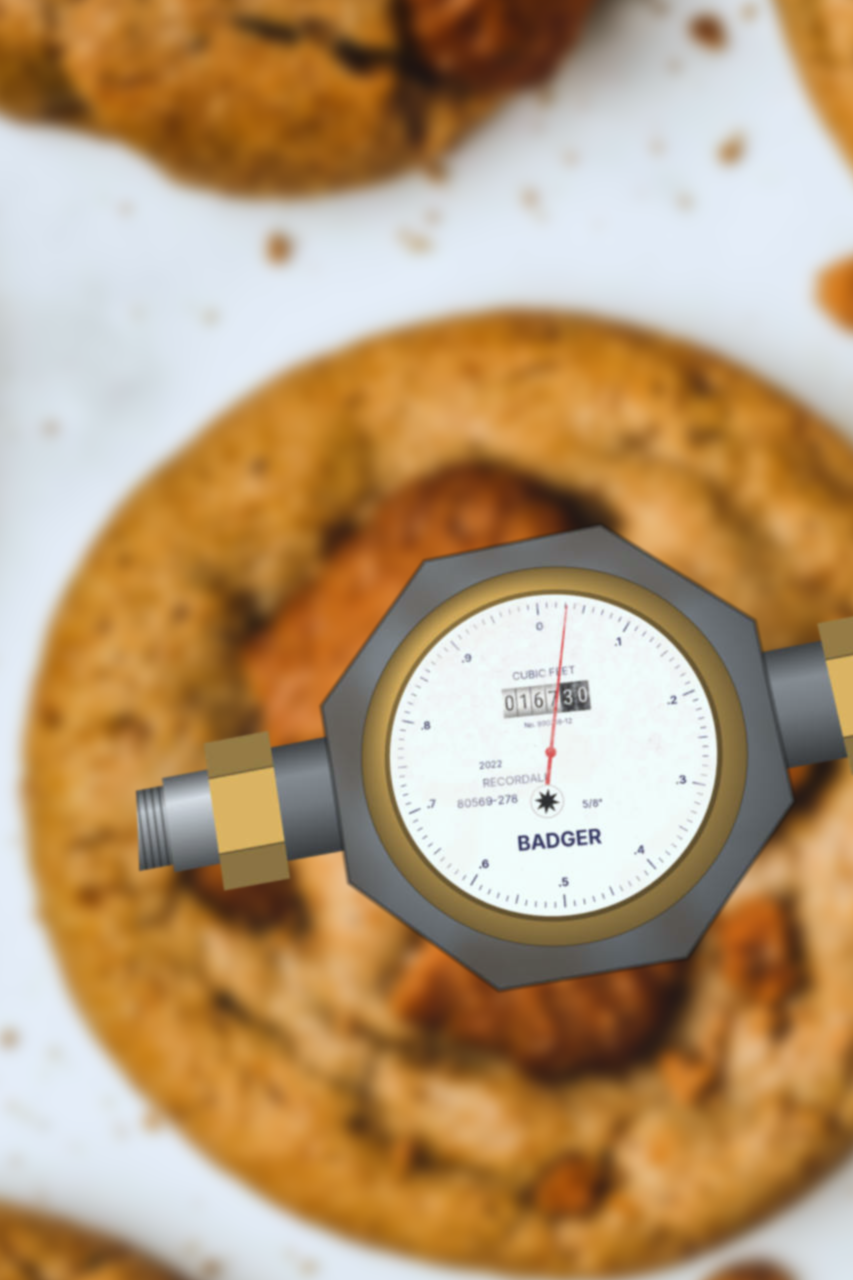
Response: 16730.03
